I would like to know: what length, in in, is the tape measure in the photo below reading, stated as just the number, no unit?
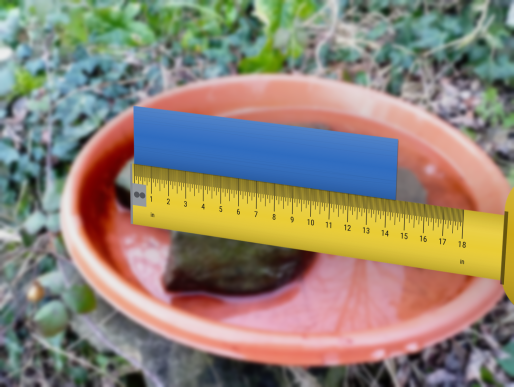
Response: 14.5
